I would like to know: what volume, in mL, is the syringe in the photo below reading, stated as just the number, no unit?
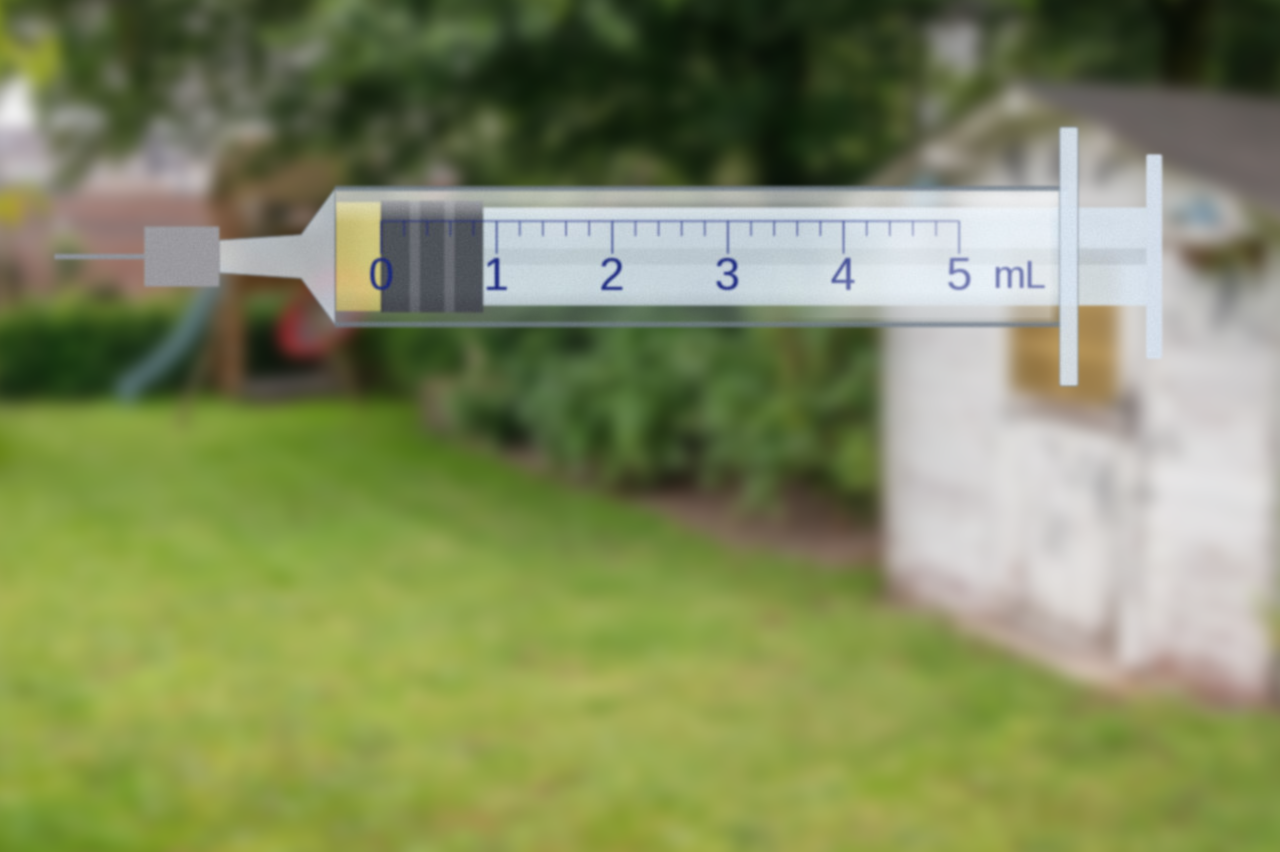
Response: 0
